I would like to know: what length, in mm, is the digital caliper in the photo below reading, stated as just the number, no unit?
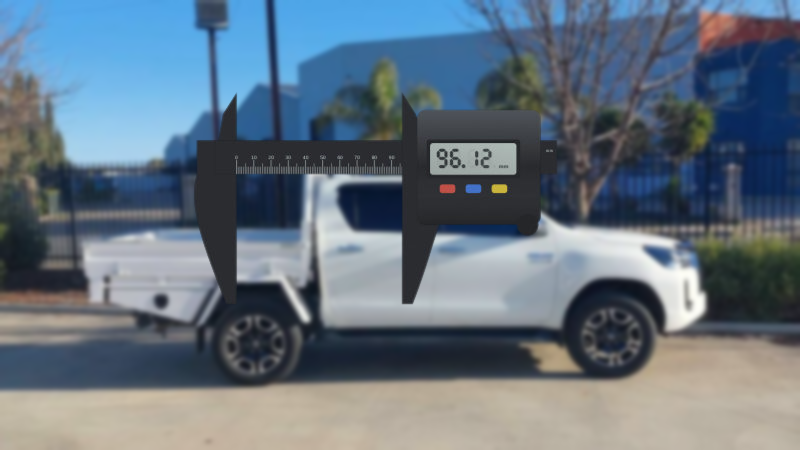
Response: 96.12
